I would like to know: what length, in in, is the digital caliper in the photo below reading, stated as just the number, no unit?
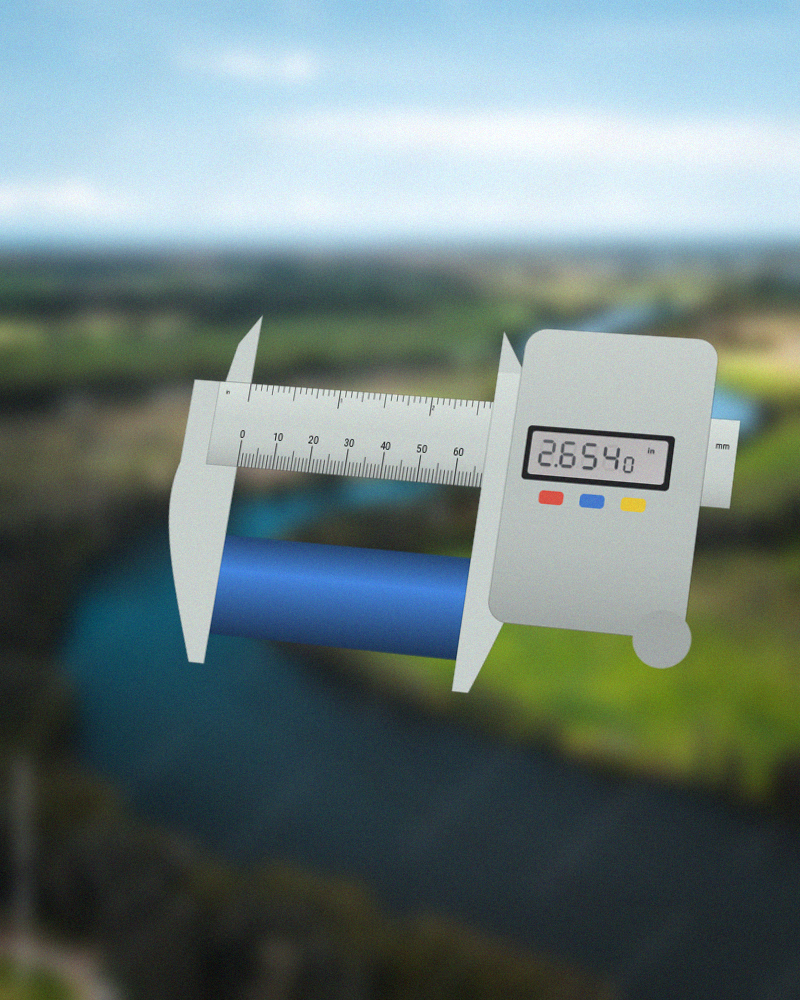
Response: 2.6540
